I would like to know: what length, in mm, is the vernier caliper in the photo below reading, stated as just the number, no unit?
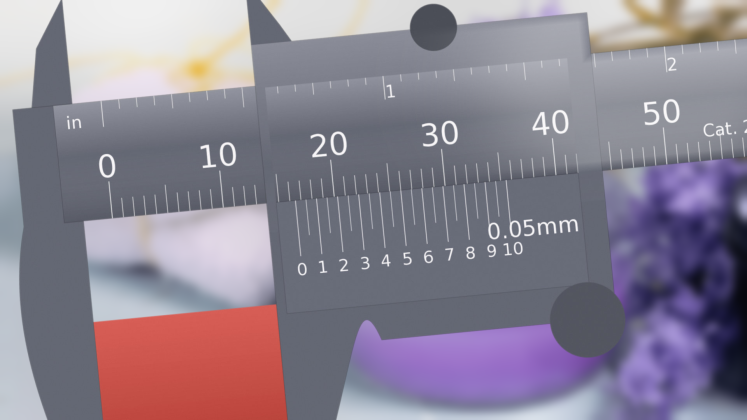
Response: 16.5
